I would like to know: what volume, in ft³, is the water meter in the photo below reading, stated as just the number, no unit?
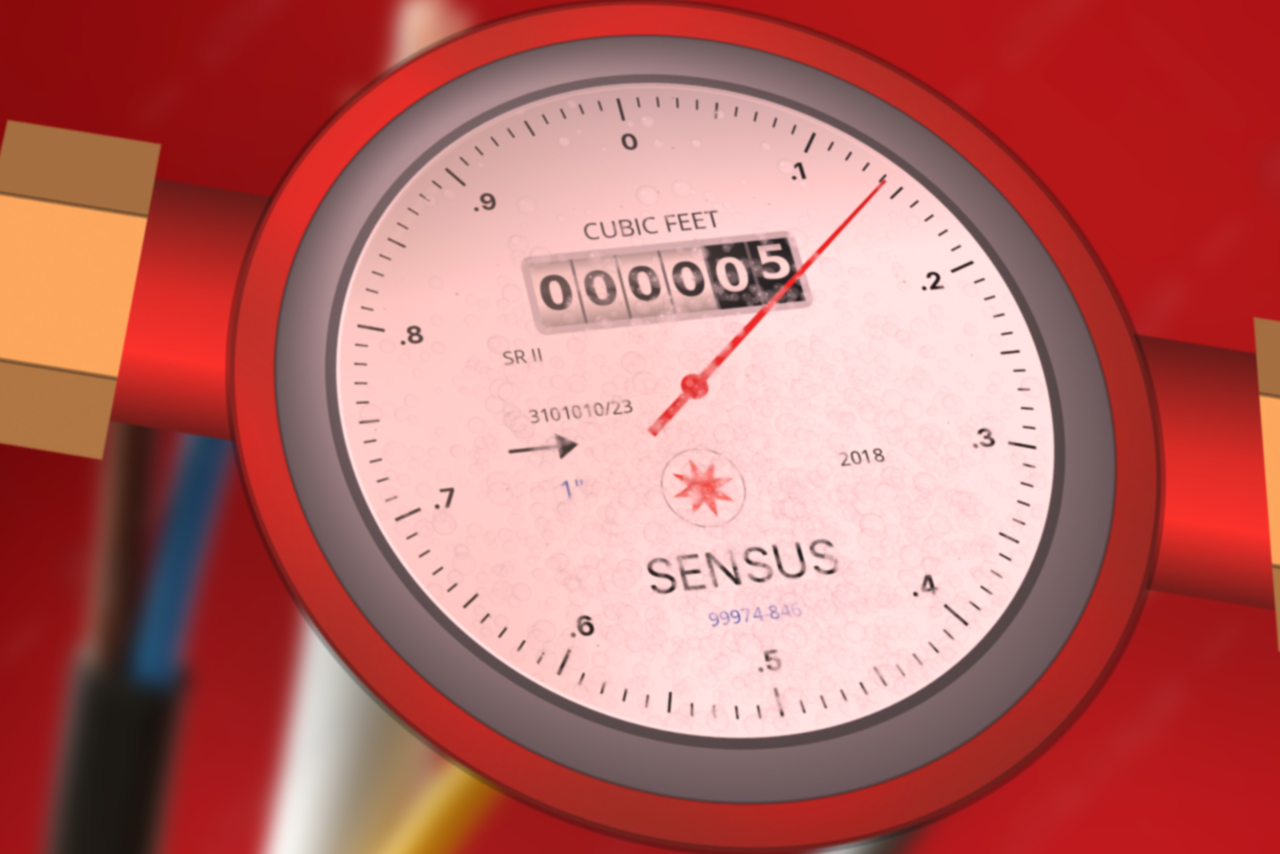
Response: 5.14
